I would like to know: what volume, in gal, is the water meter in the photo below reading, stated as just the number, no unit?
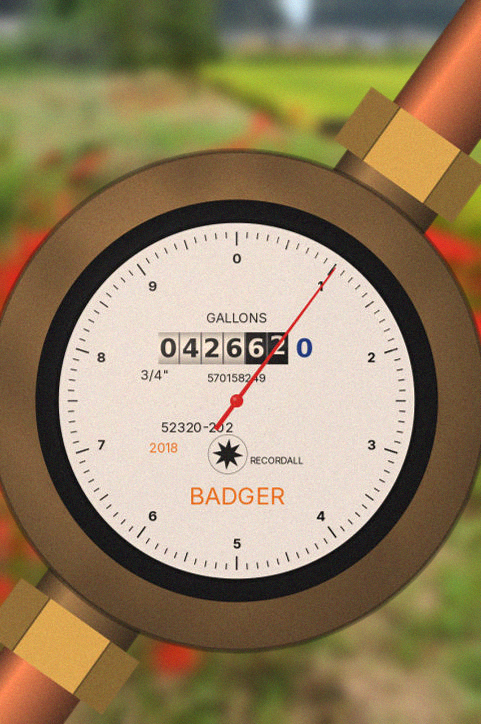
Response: 426621.0
